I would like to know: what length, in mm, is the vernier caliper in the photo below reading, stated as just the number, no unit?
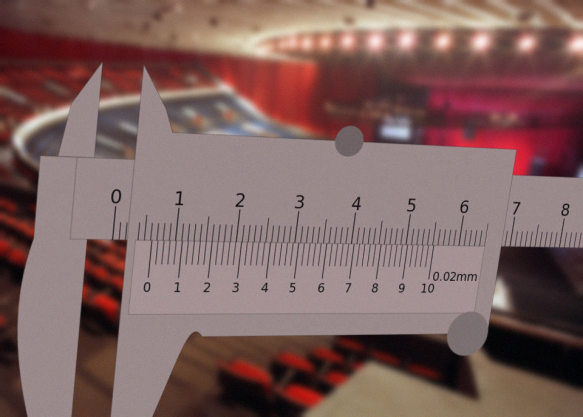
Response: 6.2
